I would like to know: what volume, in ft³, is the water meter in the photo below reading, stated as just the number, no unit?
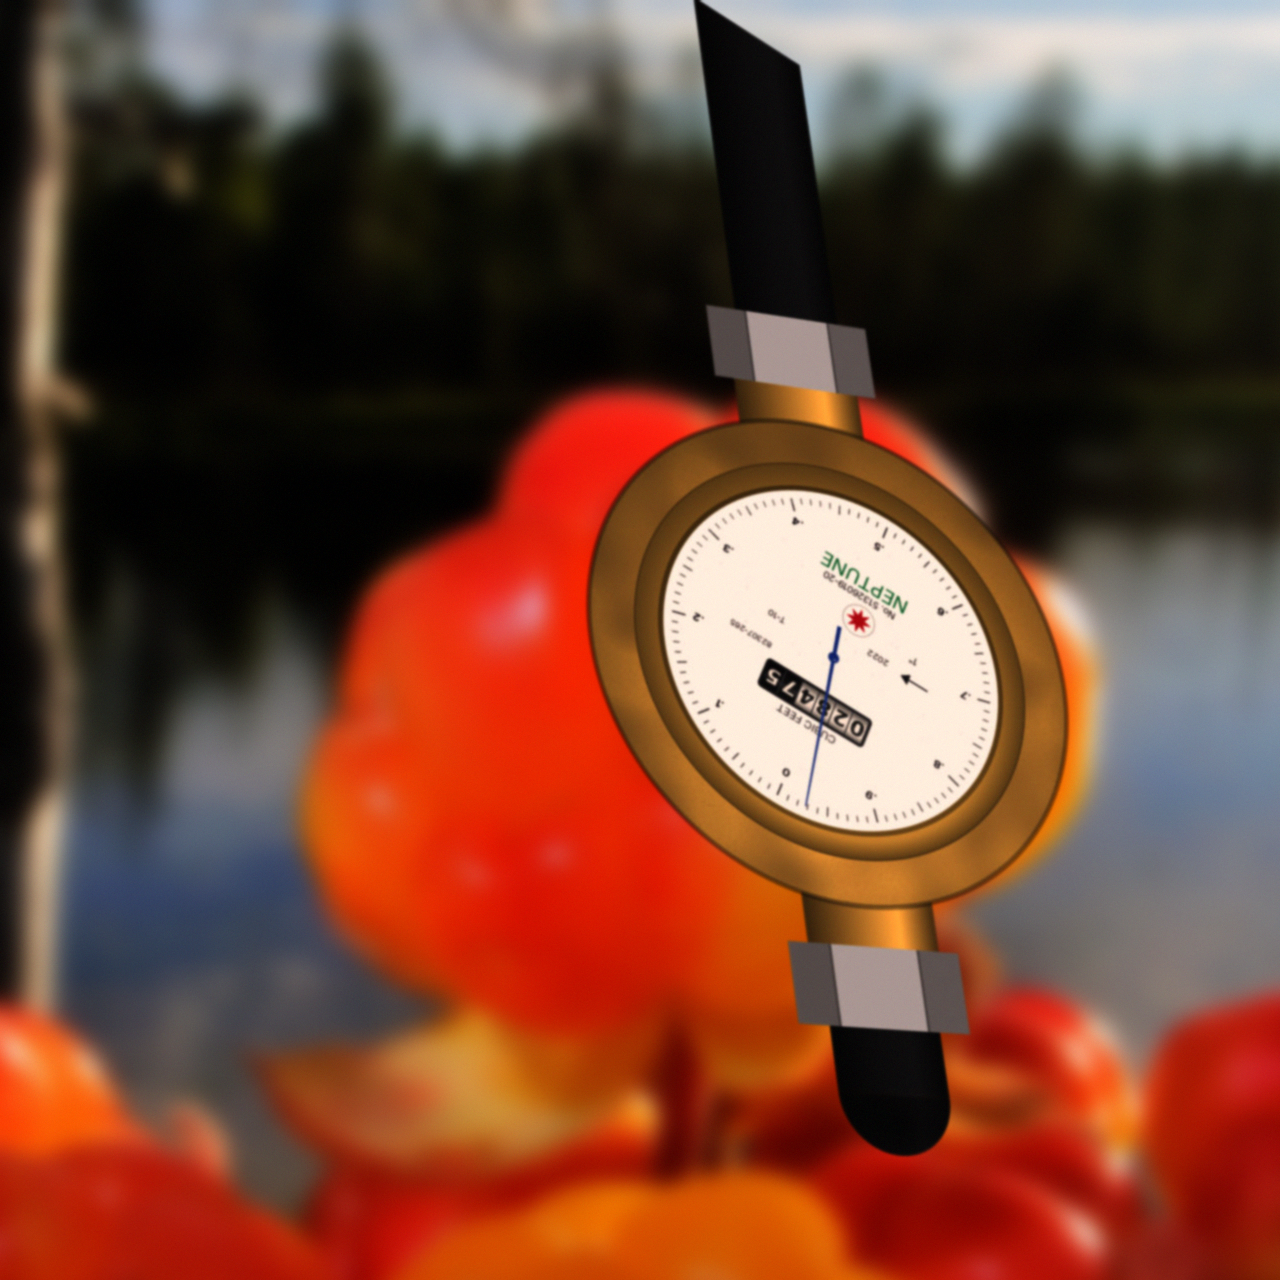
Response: 28474.97
